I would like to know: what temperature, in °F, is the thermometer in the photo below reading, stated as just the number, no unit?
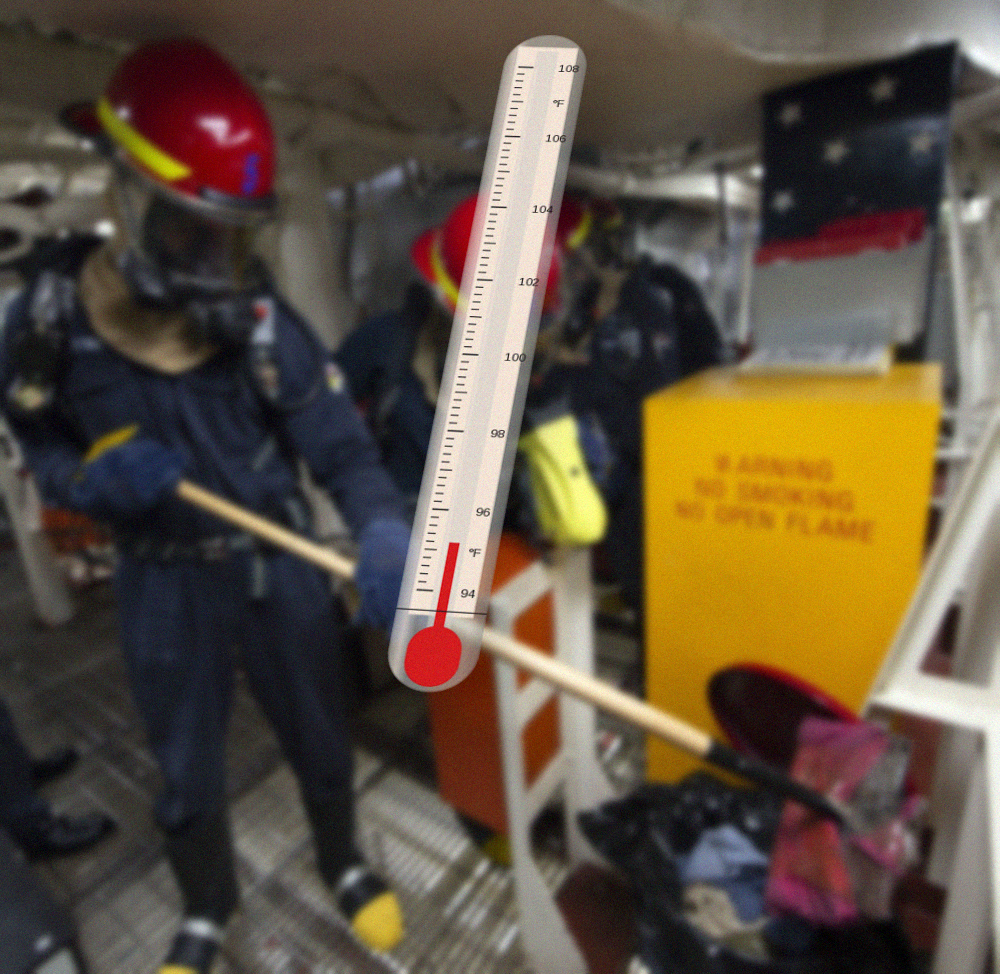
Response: 95.2
